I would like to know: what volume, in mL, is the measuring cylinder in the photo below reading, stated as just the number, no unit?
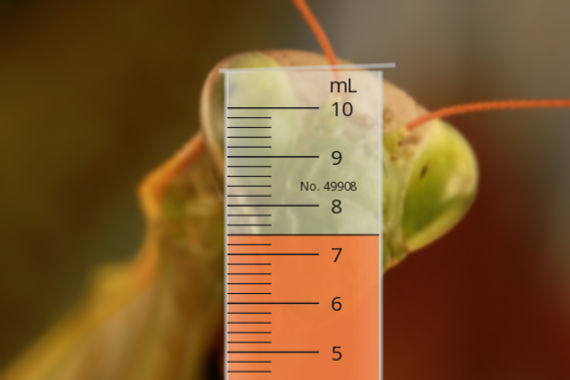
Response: 7.4
